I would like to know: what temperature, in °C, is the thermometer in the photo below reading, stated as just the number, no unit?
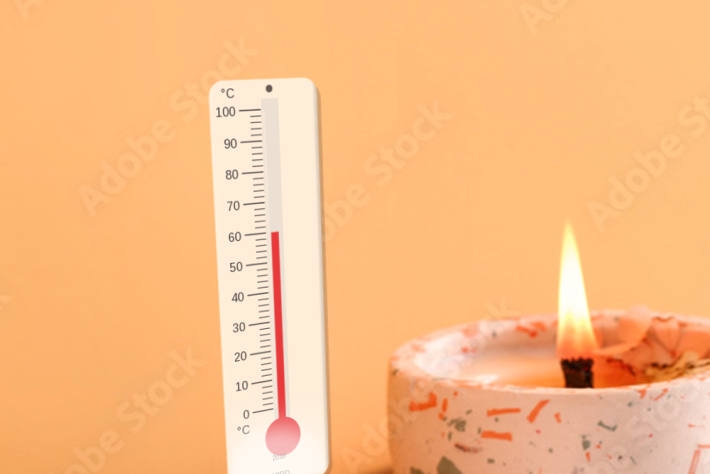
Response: 60
